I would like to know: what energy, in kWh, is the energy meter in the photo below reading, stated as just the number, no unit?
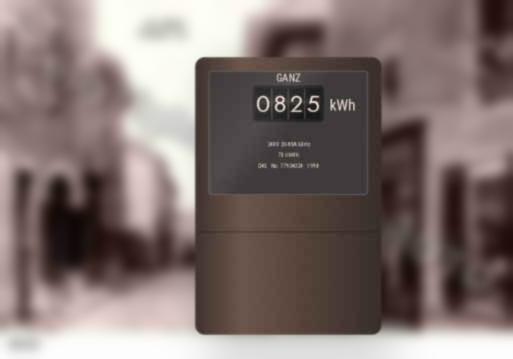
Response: 825
